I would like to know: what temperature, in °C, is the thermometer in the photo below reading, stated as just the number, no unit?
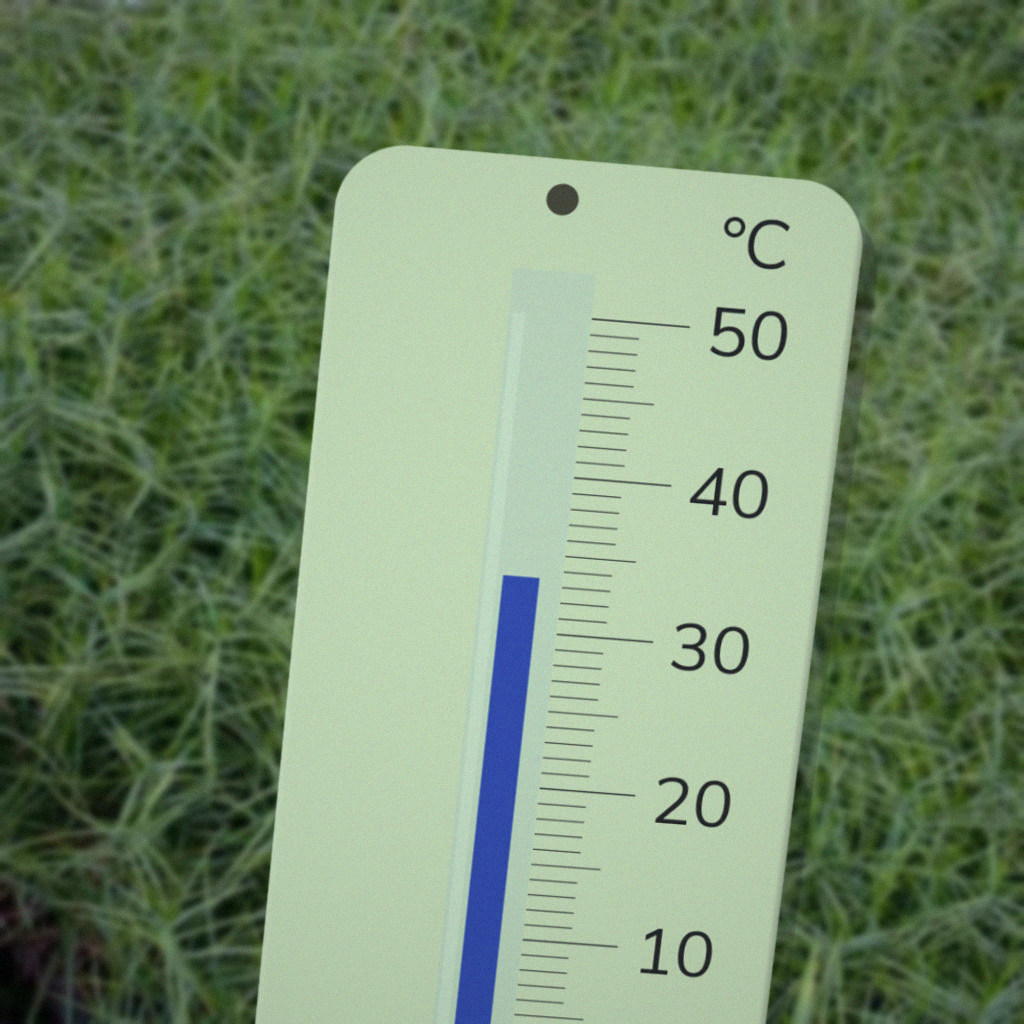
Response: 33.5
